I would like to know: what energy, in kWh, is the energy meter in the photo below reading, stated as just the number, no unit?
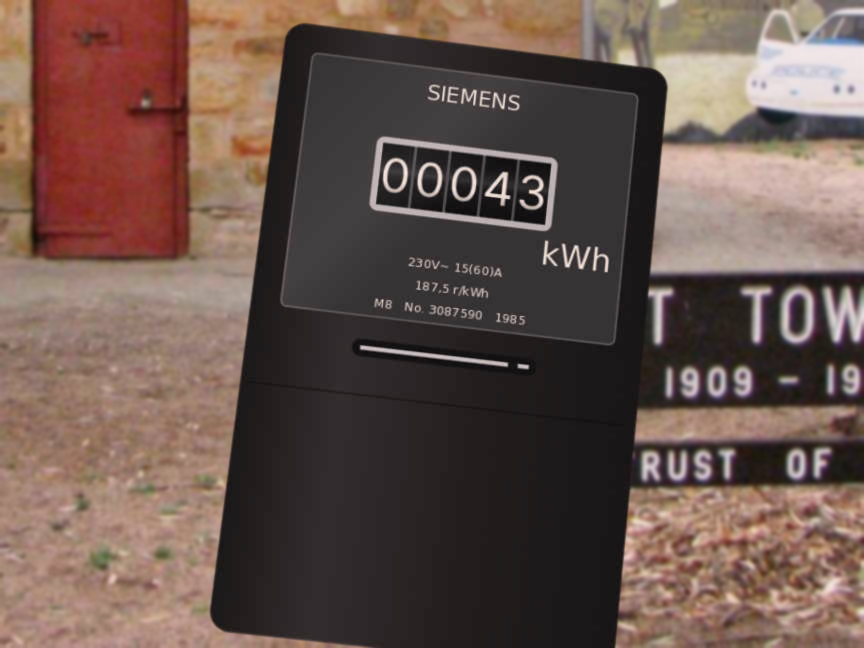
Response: 43
